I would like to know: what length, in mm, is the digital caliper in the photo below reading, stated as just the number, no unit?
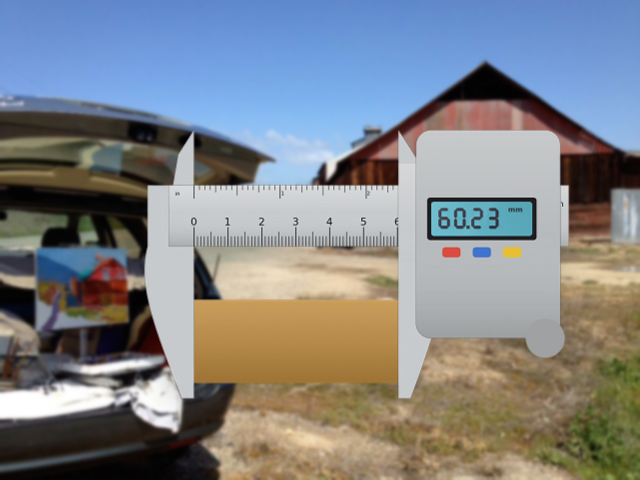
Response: 60.23
